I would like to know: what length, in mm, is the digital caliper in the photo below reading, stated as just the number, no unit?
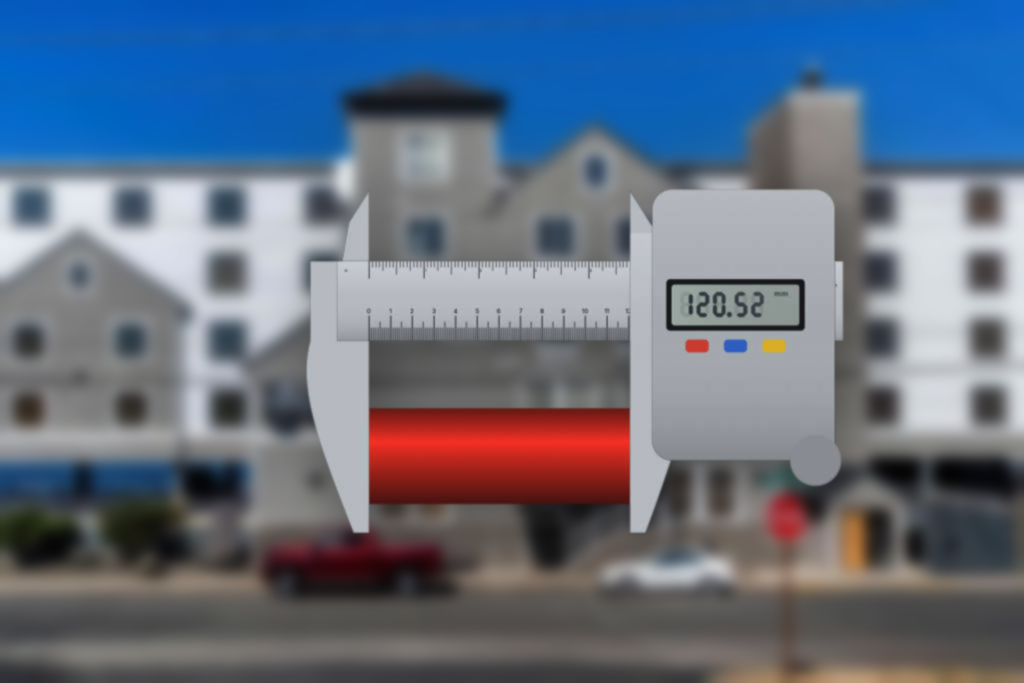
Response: 120.52
